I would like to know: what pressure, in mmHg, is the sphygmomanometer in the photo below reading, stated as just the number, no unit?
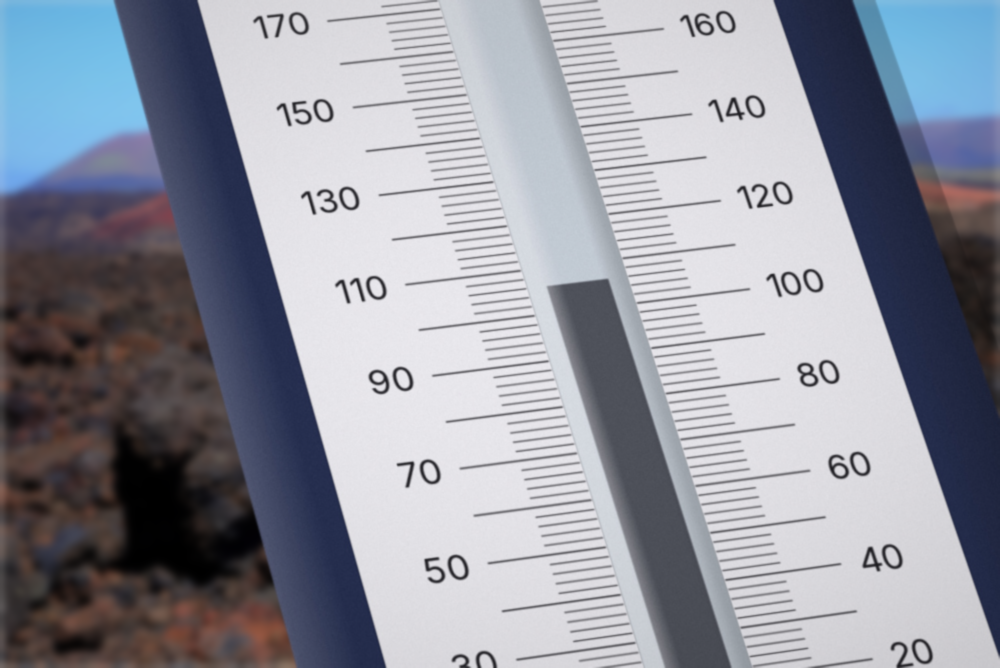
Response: 106
